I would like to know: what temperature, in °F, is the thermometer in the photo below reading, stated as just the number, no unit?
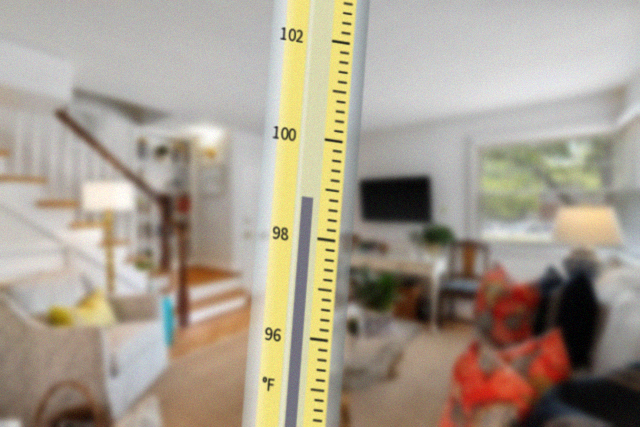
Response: 98.8
